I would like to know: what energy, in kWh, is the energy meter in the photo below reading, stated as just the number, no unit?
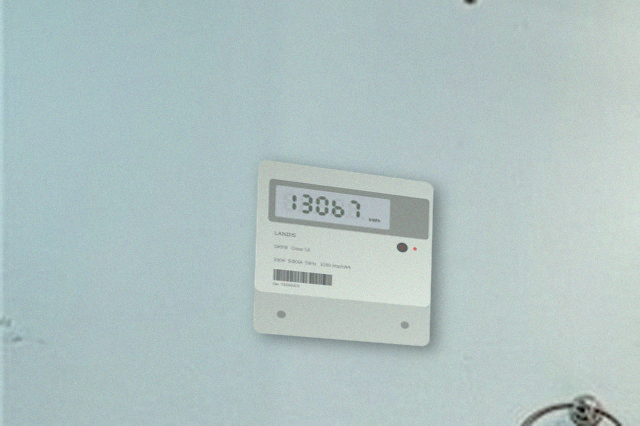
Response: 13067
